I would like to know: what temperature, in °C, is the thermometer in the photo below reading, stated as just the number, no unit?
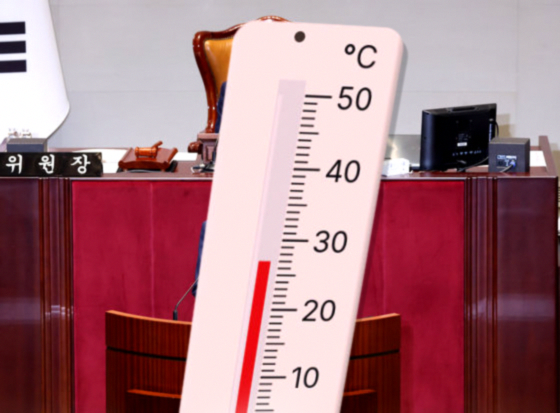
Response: 27
